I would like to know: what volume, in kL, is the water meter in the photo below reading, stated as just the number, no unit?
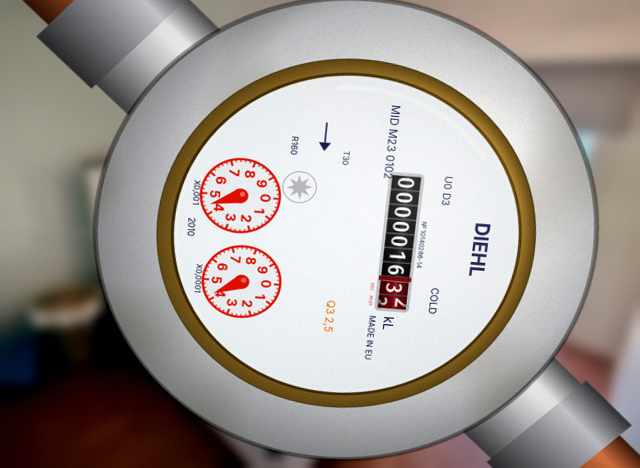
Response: 16.3244
